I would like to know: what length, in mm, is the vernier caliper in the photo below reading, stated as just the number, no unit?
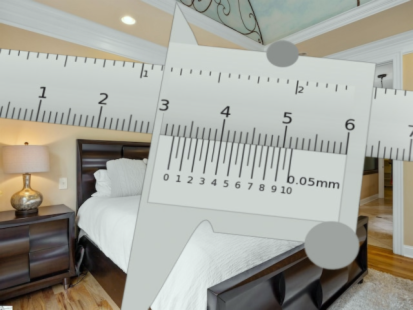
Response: 32.4
